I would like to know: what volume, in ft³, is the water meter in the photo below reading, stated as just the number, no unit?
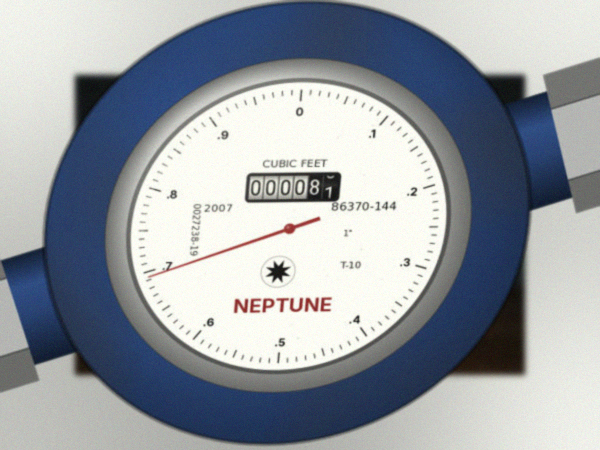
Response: 80.69
